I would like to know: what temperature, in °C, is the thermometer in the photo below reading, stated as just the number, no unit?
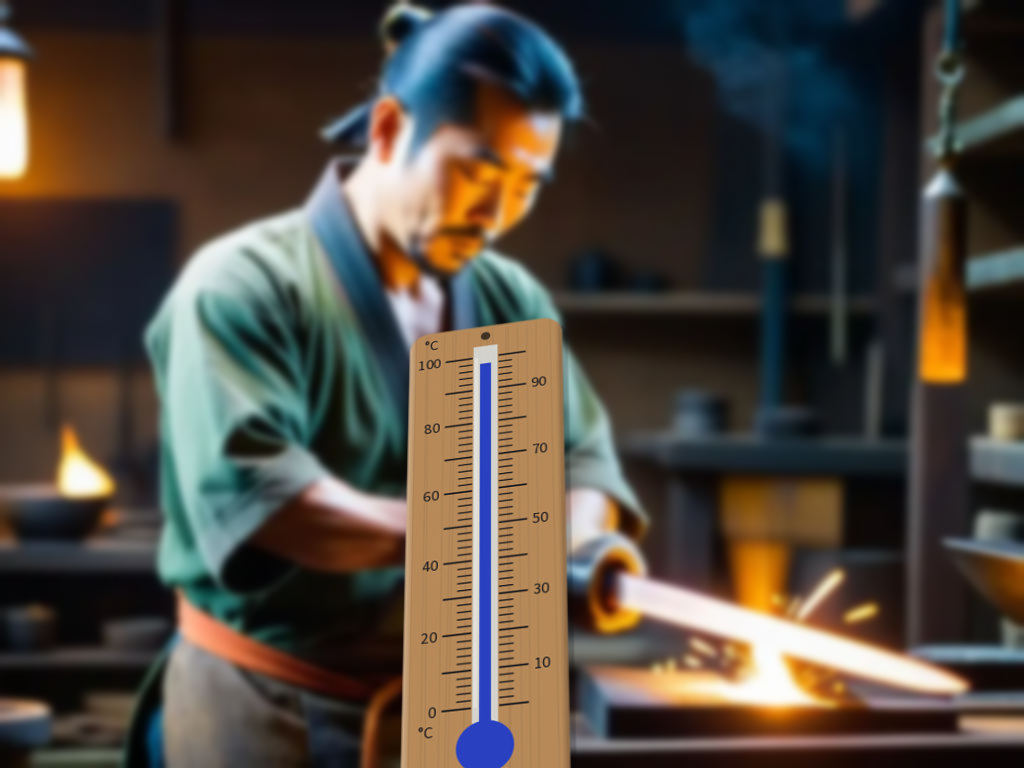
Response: 98
